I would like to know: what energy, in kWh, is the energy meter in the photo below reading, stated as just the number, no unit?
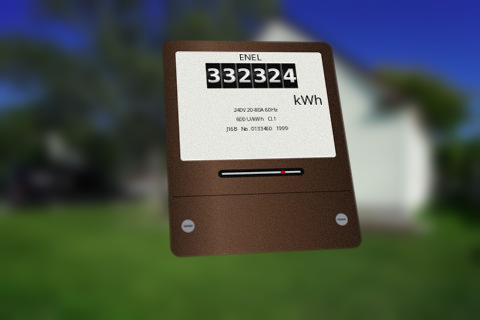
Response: 332324
